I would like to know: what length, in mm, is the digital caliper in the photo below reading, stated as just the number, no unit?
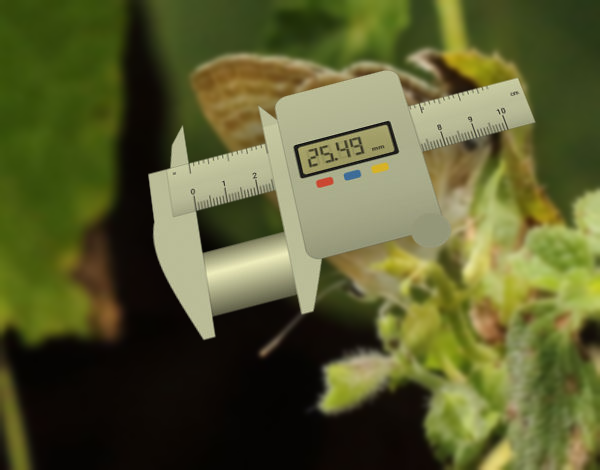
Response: 25.49
